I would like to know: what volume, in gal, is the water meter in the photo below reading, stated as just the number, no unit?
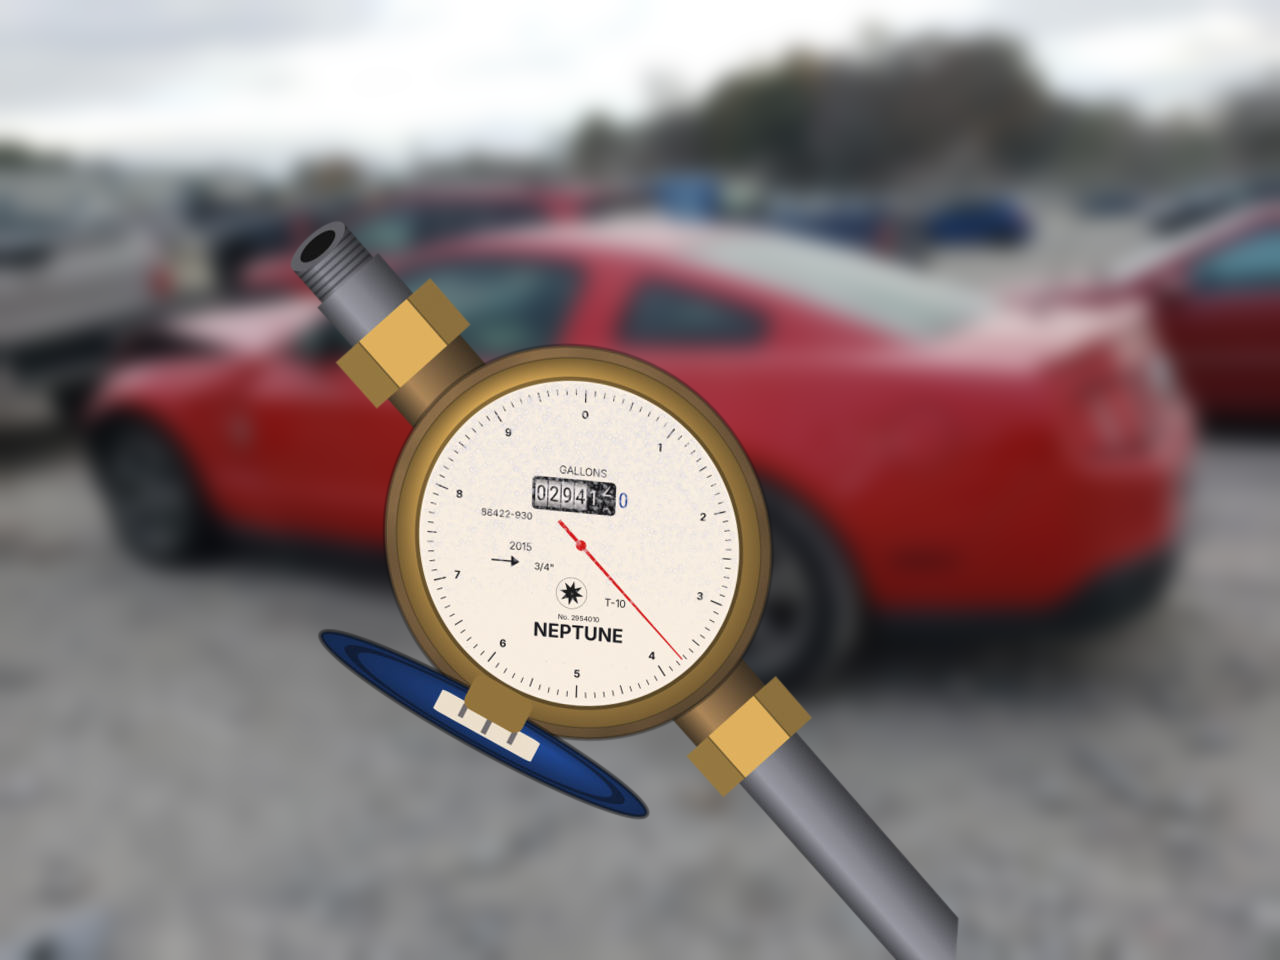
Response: 294123.7
